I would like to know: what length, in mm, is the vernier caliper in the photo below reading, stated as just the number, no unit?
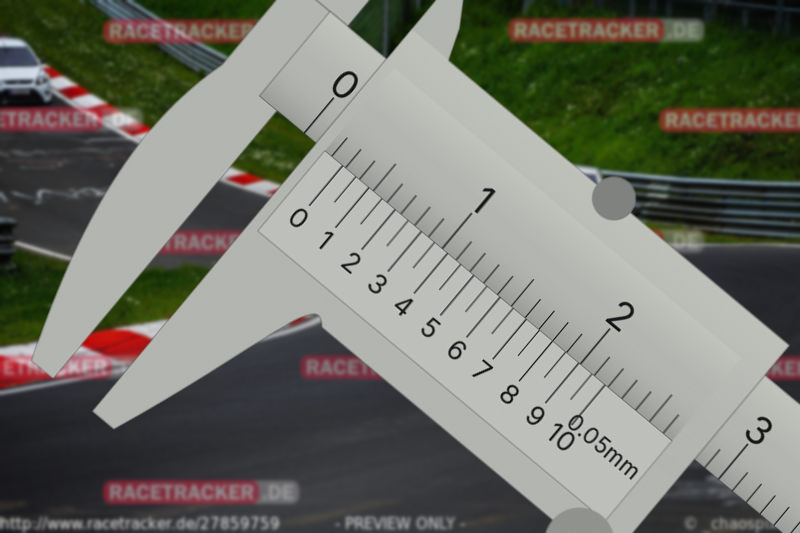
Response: 2.8
